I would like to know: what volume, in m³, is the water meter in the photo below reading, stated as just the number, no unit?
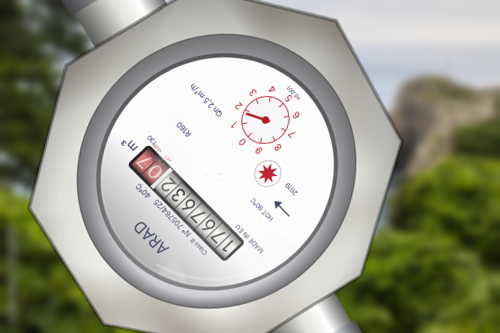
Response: 1767632.071
